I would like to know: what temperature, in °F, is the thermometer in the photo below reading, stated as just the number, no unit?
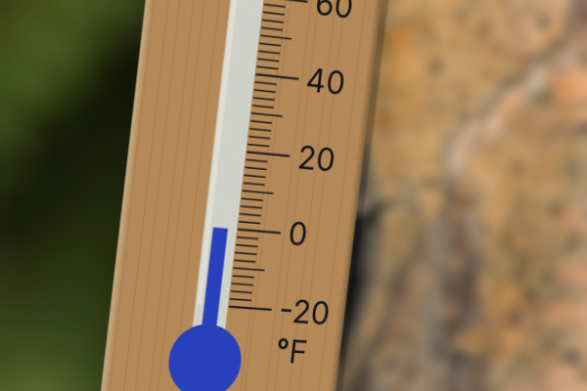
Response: 0
